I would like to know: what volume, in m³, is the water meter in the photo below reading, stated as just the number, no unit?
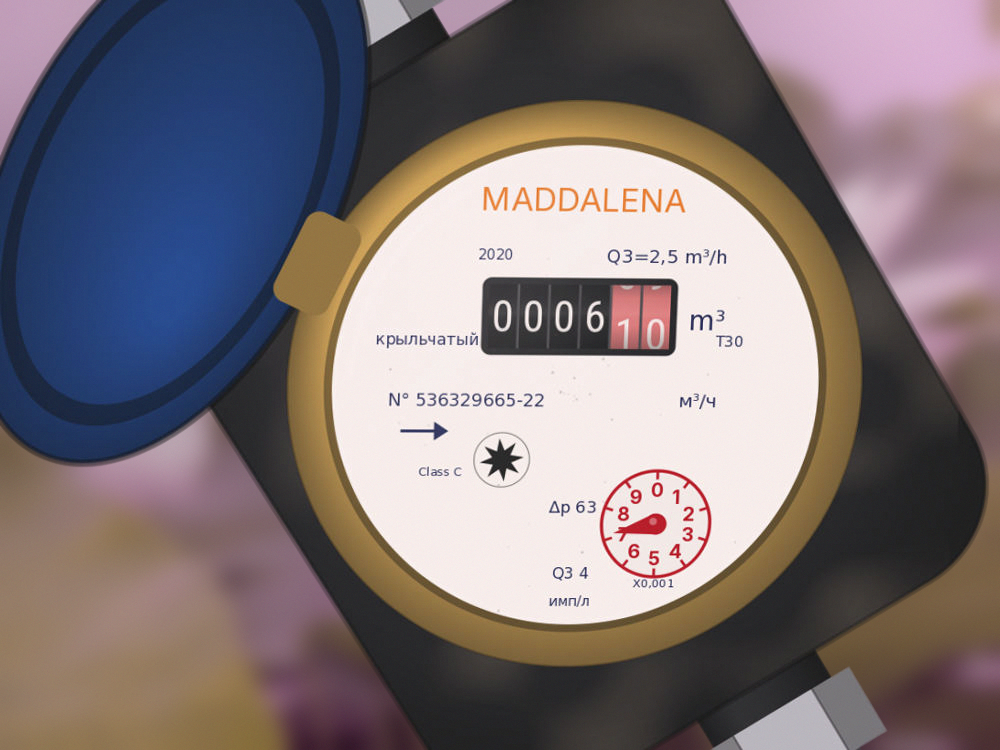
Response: 6.097
